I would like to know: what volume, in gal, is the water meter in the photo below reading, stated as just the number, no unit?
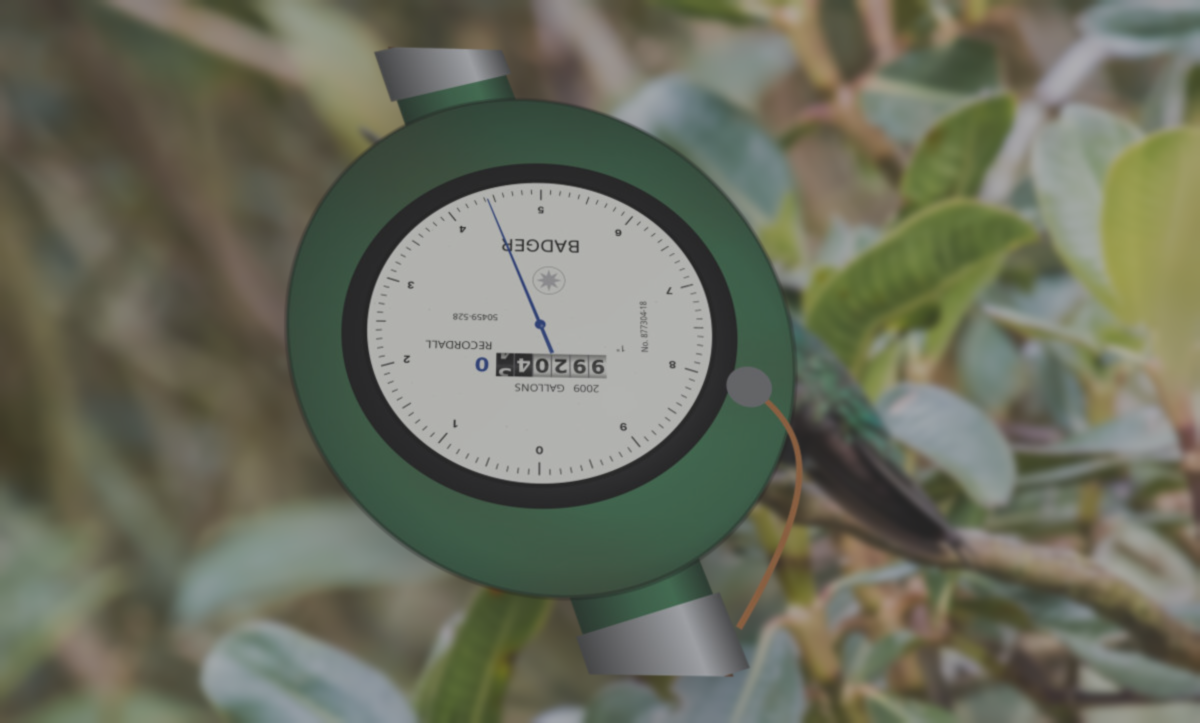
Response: 9920434.4
